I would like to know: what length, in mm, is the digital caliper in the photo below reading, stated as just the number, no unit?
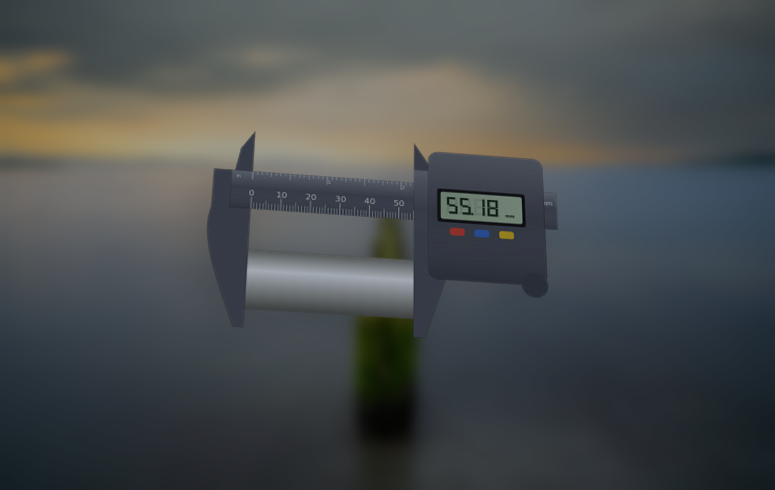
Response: 55.18
